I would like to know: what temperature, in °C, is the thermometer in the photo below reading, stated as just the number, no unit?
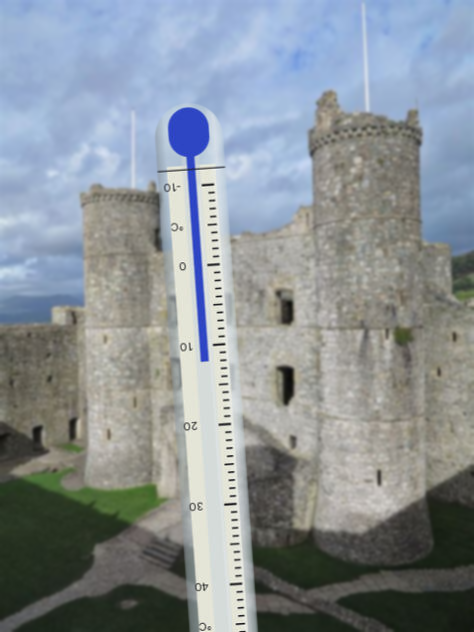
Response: 12
